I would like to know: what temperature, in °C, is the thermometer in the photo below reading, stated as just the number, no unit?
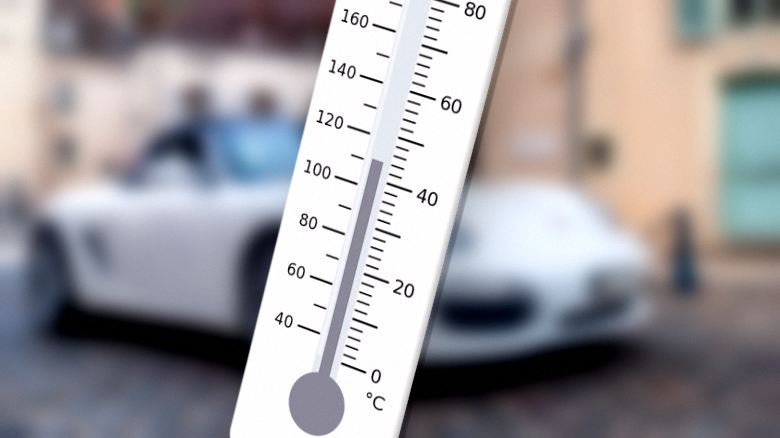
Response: 44
